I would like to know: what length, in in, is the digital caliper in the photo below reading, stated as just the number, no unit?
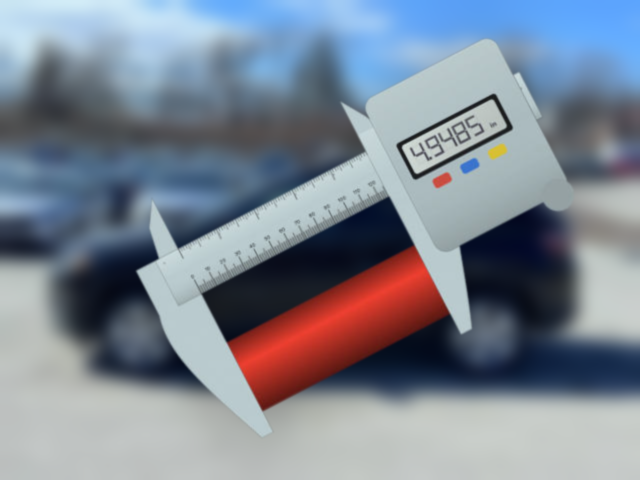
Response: 4.9485
